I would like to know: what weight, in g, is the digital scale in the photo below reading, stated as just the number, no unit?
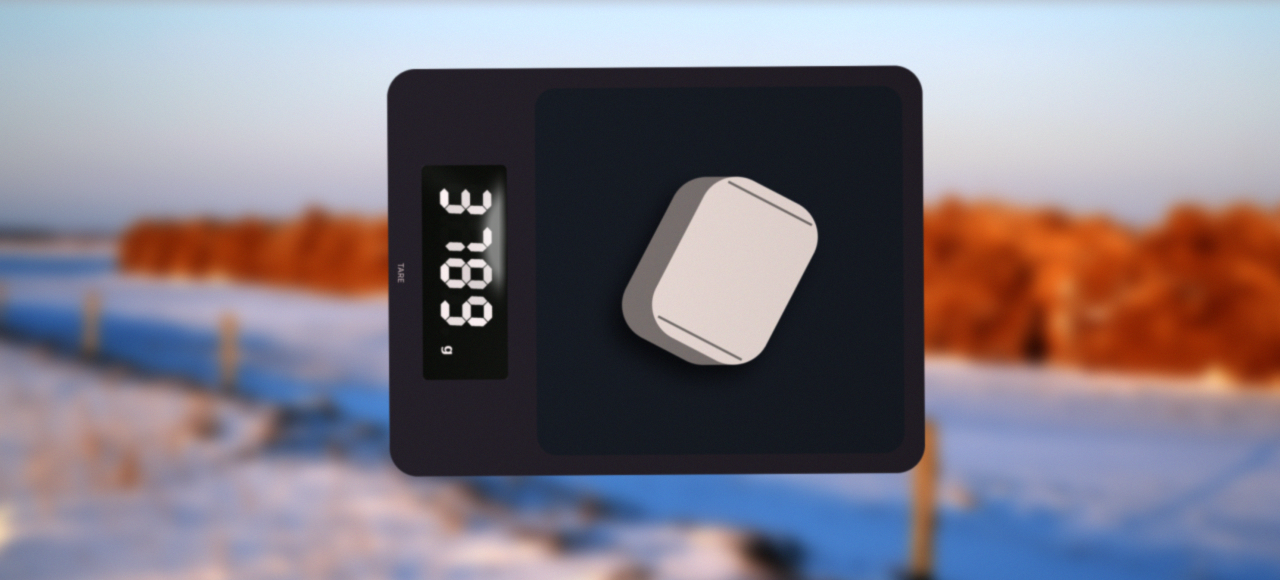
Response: 3789
